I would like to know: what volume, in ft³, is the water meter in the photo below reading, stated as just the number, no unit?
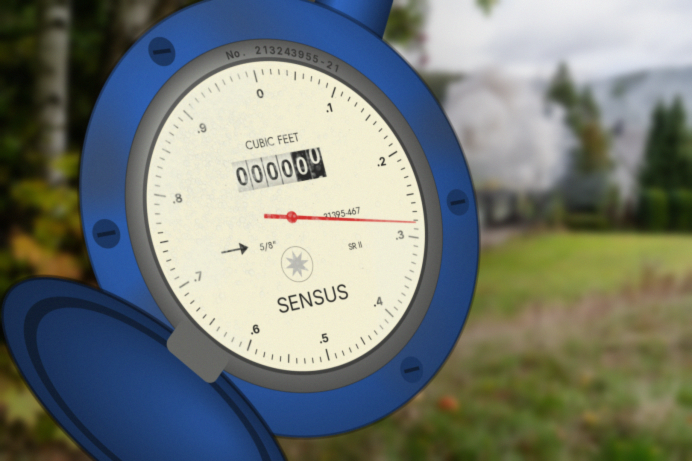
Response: 0.28
